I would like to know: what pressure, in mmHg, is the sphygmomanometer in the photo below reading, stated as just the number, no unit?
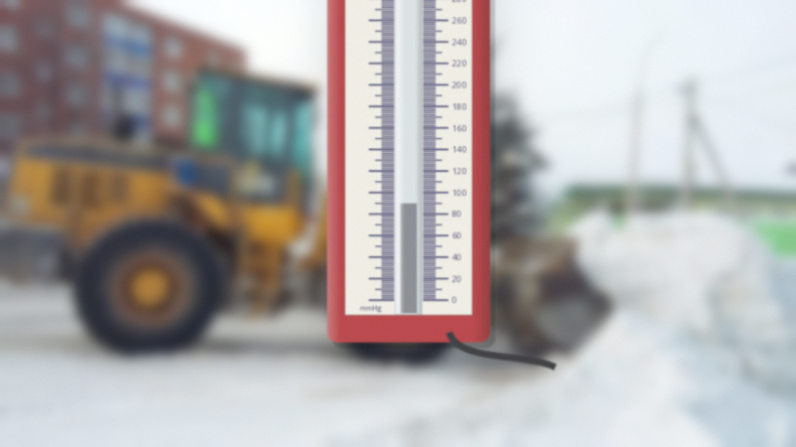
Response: 90
